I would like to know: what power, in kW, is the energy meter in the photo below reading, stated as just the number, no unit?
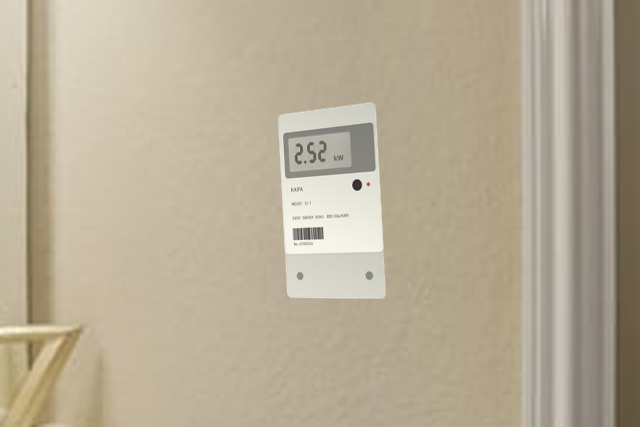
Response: 2.52
